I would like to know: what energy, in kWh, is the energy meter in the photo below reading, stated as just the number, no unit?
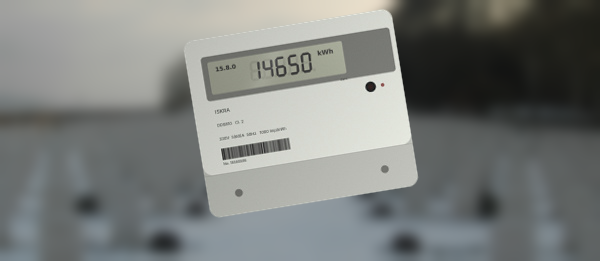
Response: 14650
